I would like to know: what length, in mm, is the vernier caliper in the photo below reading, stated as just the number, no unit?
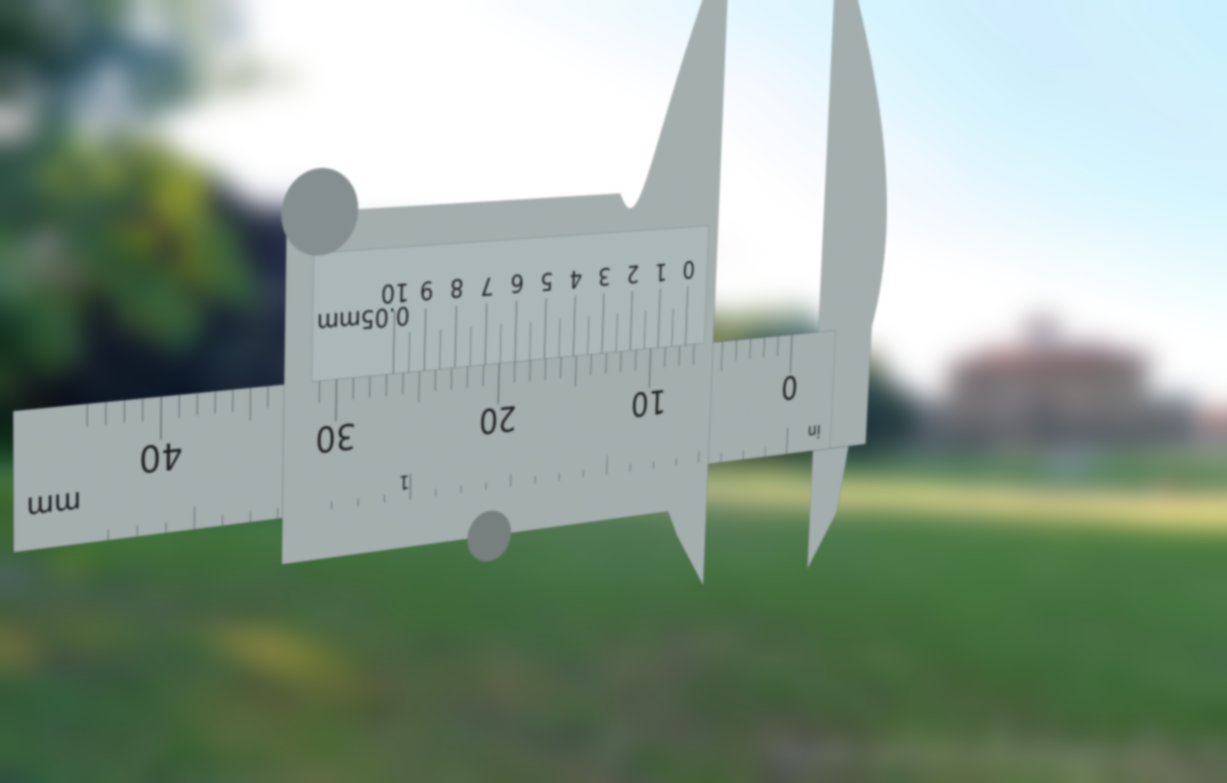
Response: 7.6
